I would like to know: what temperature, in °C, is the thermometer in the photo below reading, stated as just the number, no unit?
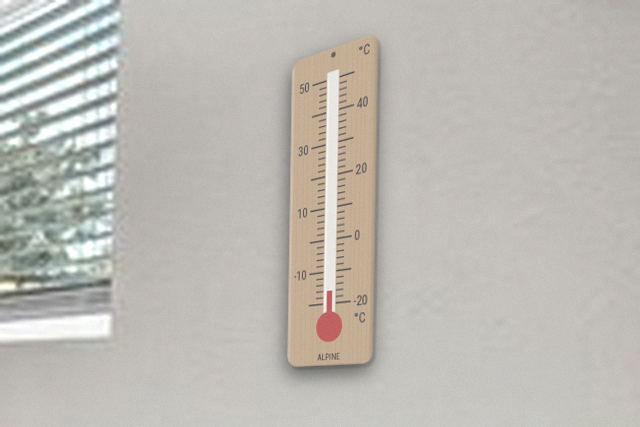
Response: -16
